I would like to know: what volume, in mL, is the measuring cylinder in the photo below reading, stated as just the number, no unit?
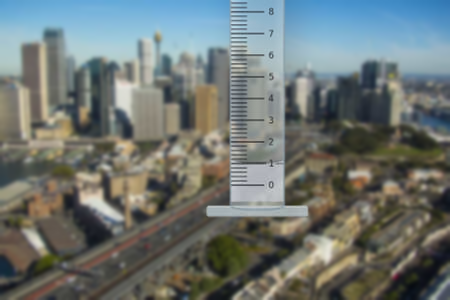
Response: 1
